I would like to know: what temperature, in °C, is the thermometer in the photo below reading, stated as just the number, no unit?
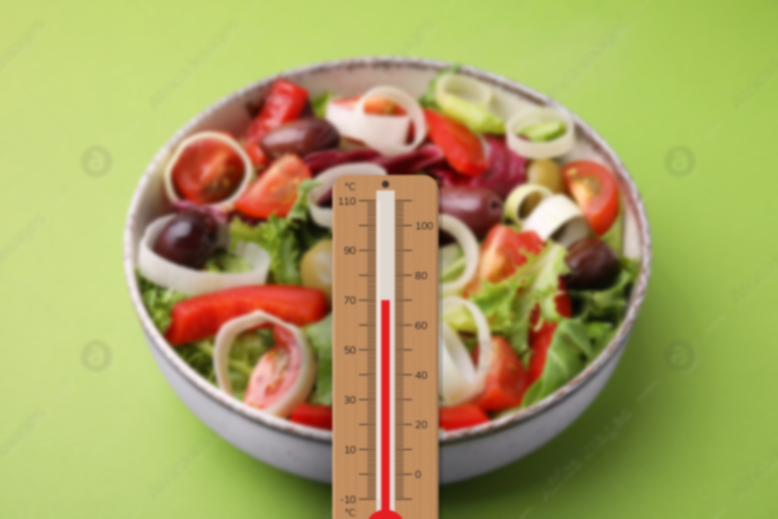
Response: 70
